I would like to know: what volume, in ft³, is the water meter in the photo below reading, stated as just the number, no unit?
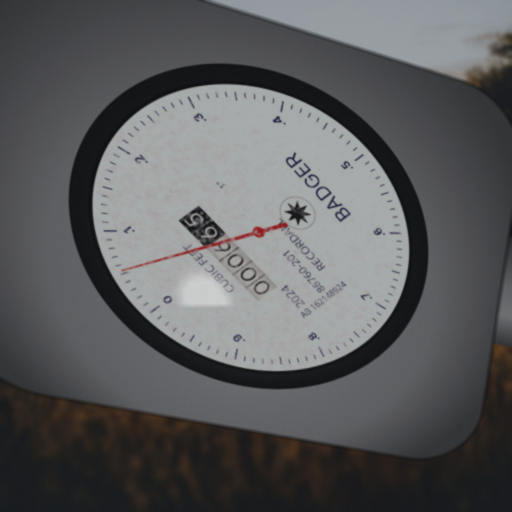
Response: 665.05
